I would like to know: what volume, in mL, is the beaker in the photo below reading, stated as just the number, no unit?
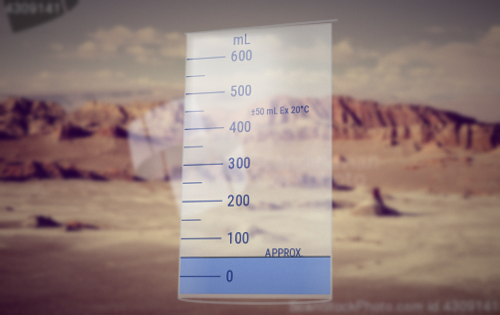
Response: 50
